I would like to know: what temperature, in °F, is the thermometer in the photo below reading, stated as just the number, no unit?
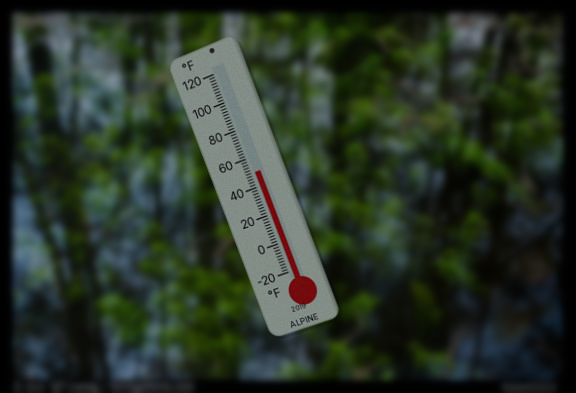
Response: 50
